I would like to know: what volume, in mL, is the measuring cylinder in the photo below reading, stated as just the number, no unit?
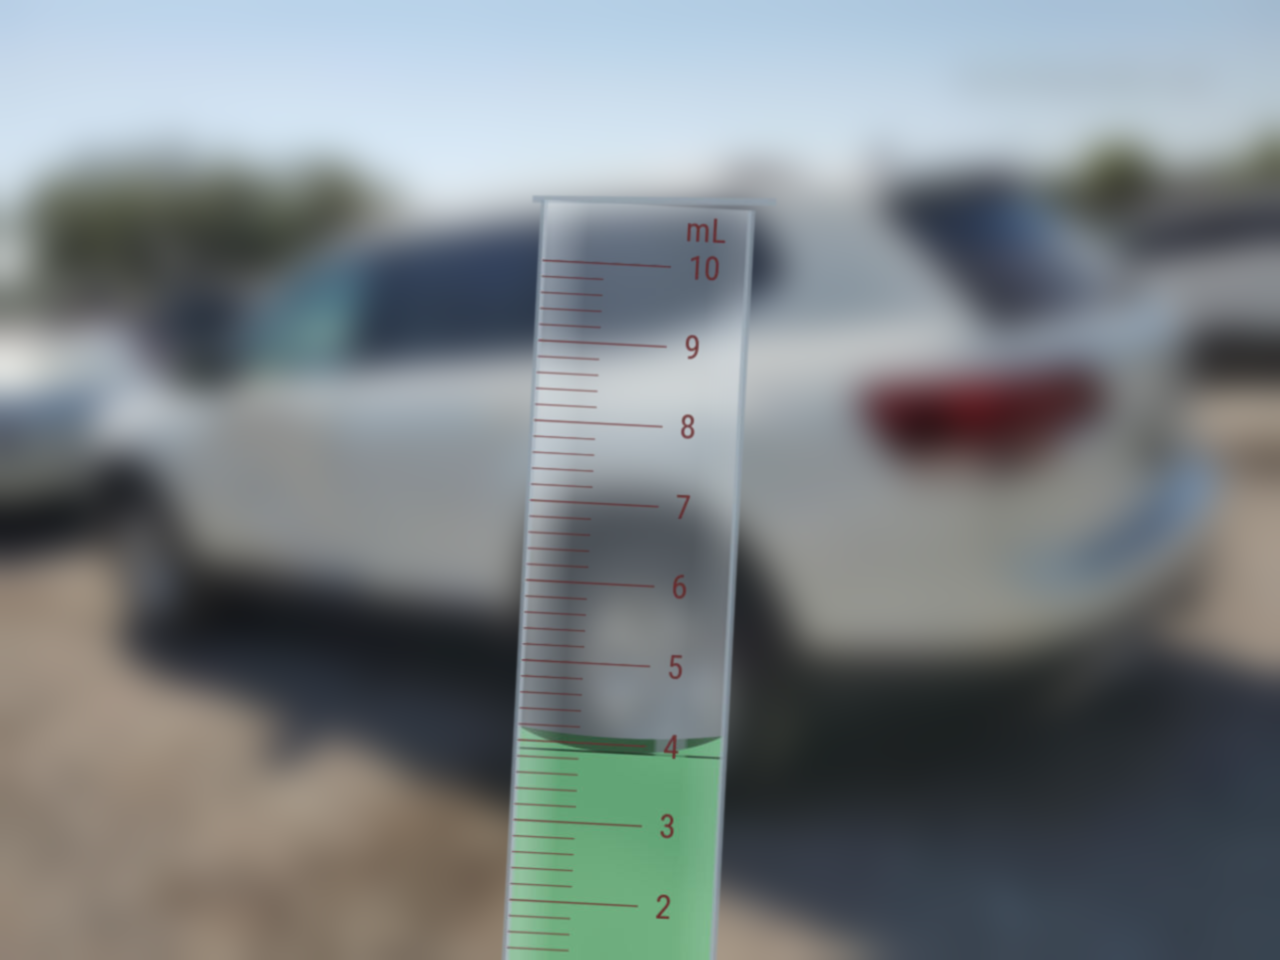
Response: 3.9
